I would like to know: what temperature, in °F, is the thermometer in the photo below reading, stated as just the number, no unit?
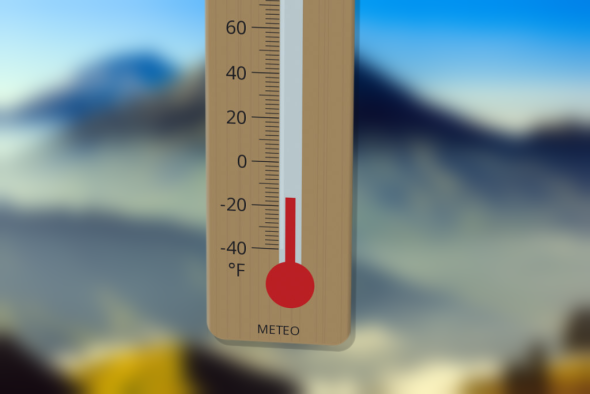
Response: -16
